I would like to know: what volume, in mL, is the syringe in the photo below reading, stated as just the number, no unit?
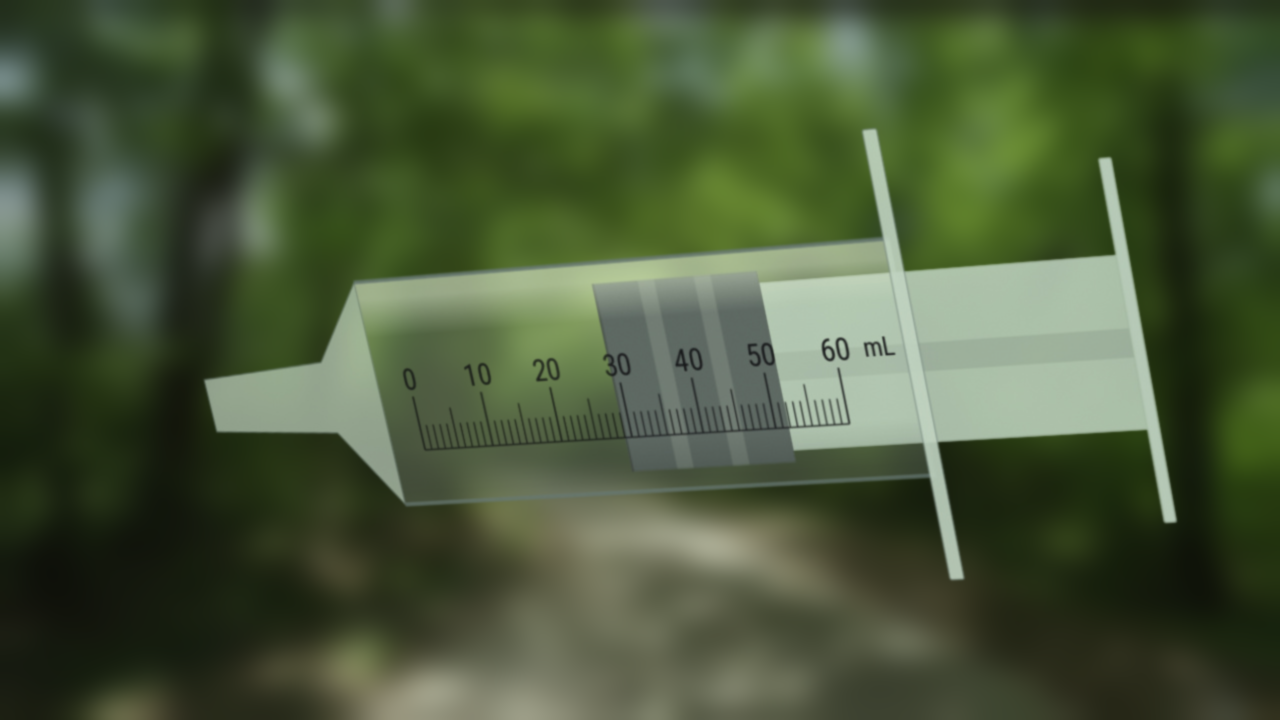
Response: 29
